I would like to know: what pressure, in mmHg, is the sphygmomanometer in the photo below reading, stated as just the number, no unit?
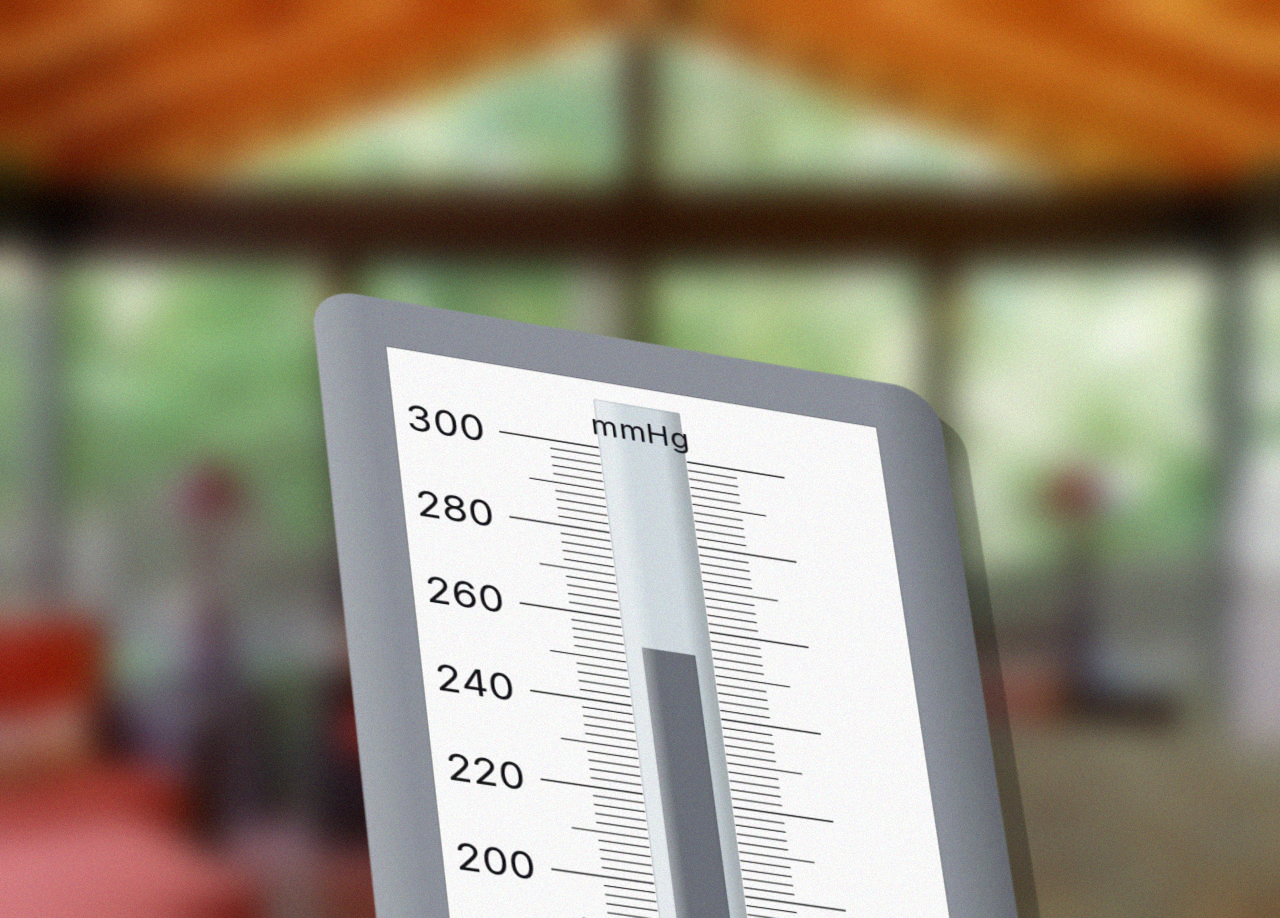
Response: 254
